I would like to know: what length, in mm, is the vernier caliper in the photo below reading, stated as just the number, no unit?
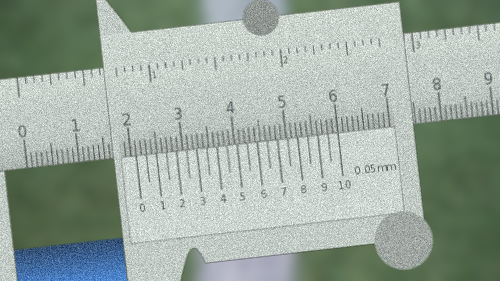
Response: 21.0
